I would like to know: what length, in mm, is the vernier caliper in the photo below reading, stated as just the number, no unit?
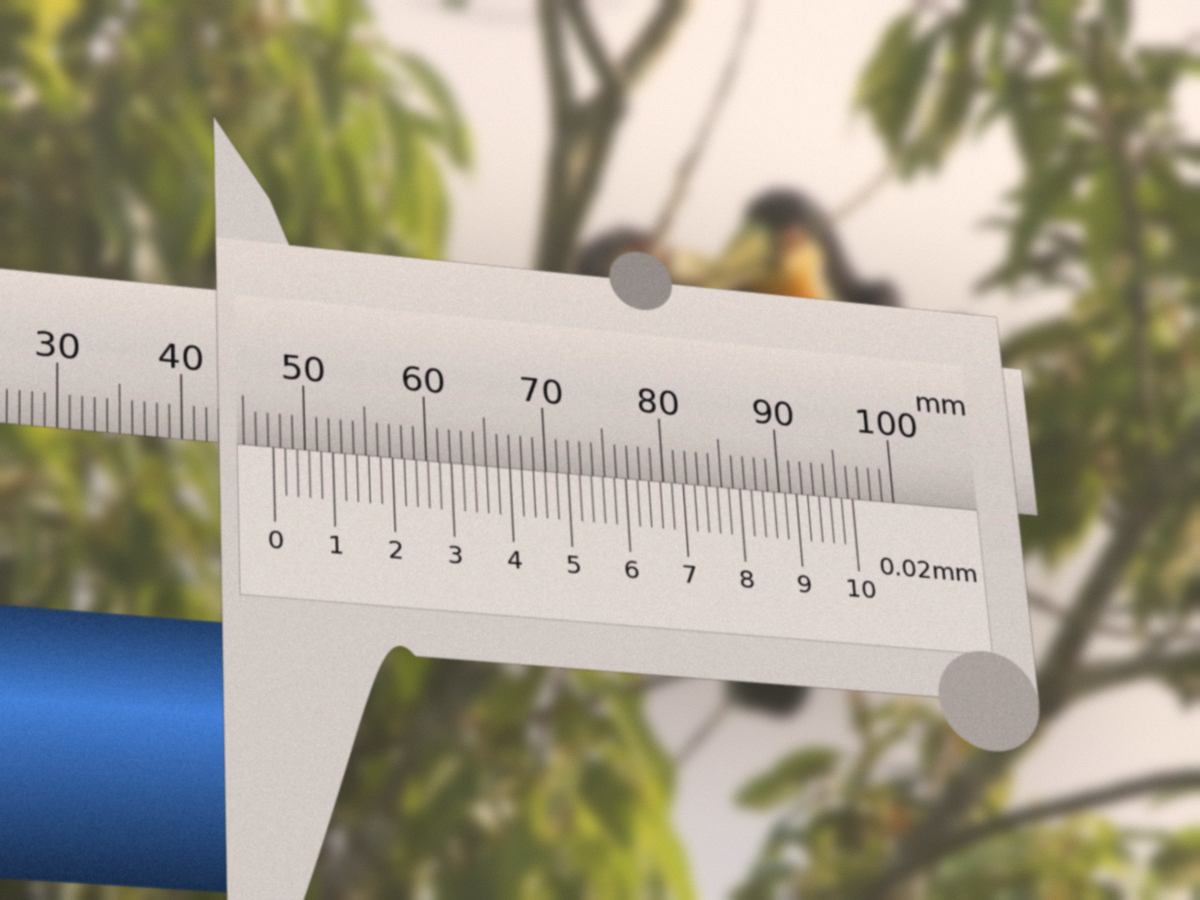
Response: 47.4
